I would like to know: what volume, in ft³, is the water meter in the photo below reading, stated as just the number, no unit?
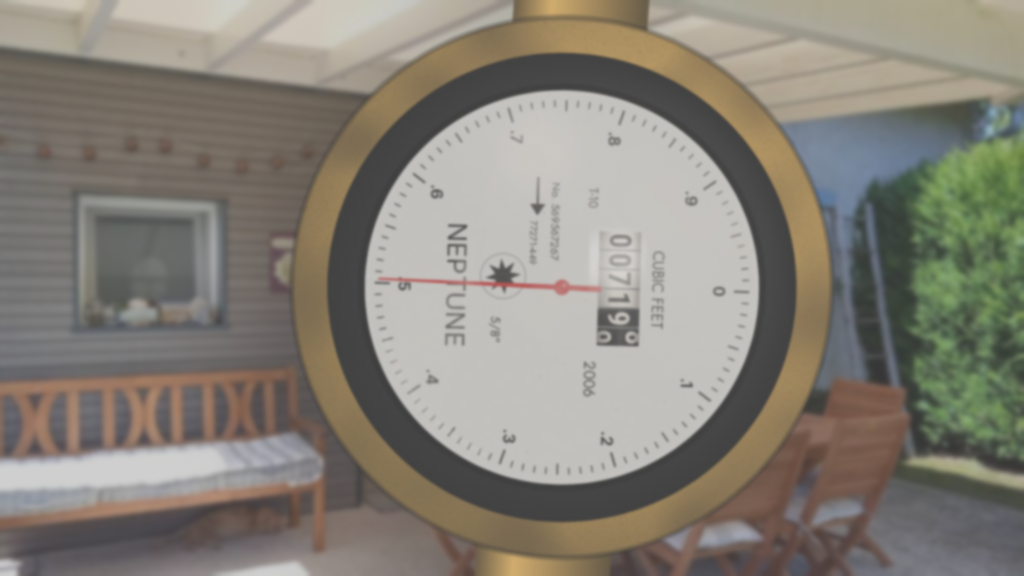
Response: 7198.50
